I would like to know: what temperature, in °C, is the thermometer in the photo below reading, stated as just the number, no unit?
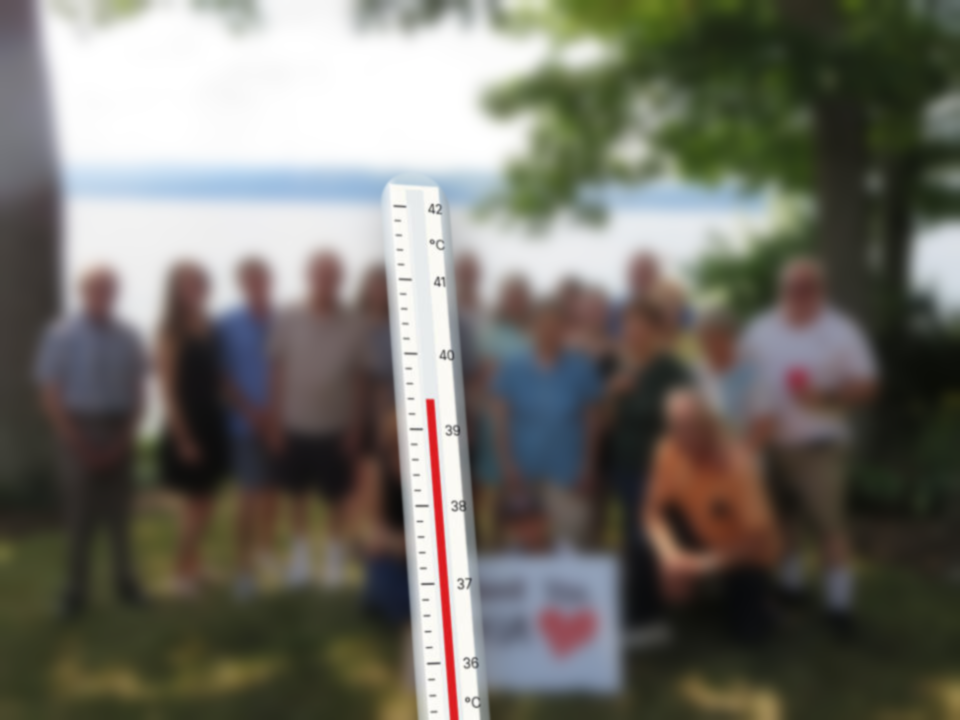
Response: 39.4
